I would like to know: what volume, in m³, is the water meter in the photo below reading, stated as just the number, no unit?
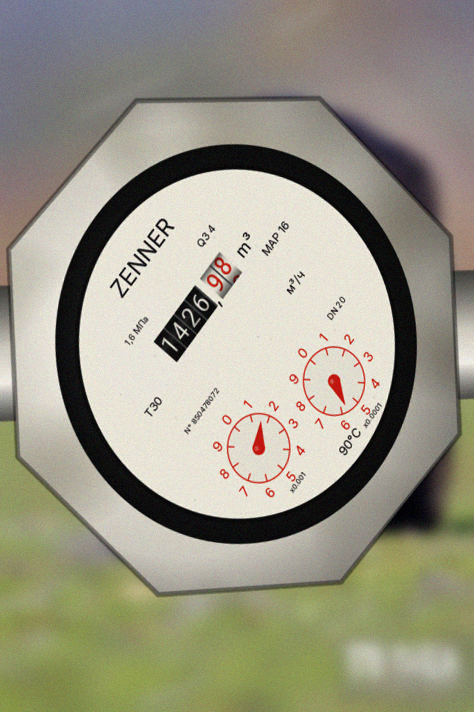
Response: 1426.9815
